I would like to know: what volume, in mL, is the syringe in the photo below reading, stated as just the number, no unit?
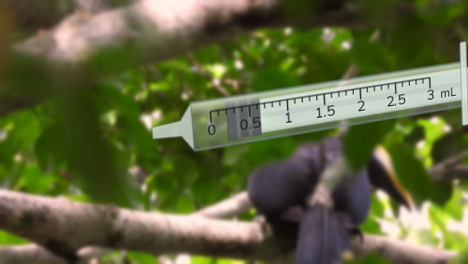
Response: 0.2
